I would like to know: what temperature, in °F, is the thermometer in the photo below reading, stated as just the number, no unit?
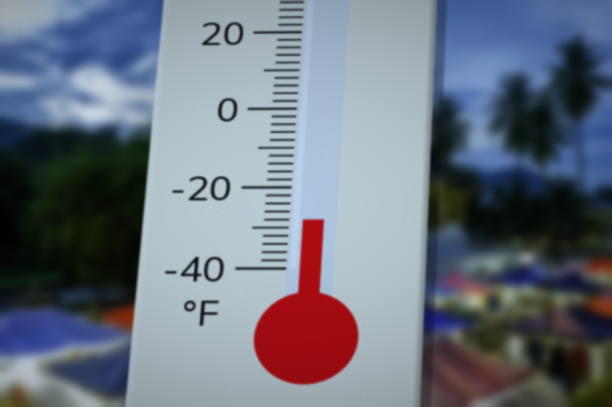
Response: -28
